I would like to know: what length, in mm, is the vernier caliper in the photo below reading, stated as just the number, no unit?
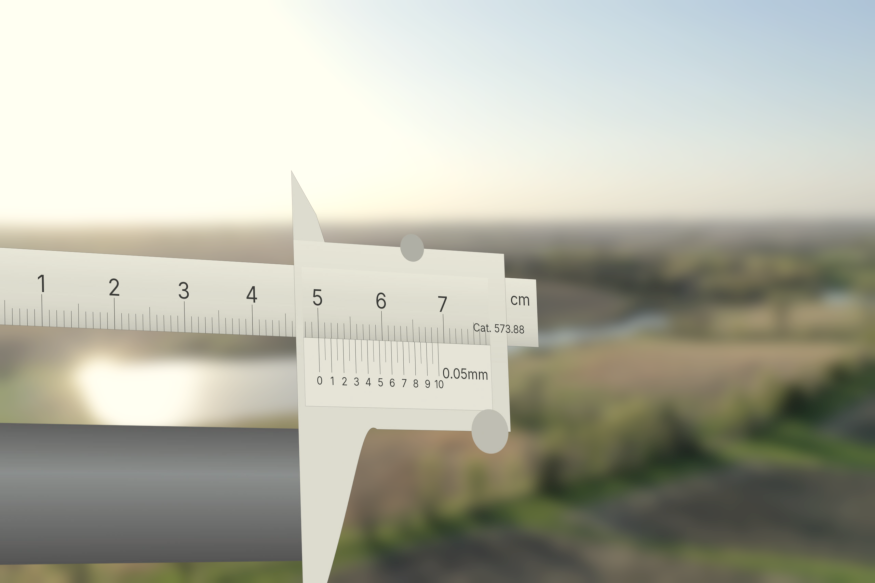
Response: 50.0
